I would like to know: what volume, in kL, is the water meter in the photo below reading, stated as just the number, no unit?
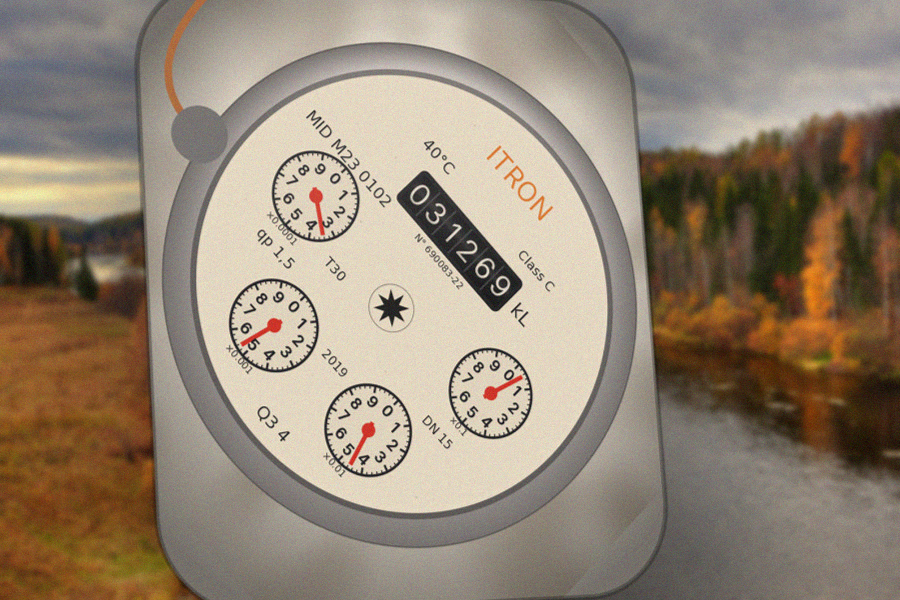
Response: 31269.0453
